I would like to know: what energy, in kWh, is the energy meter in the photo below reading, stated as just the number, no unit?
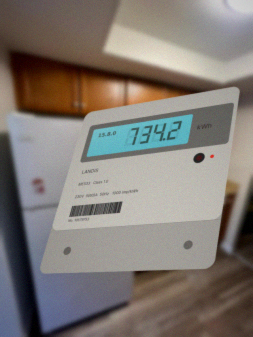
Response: 734.2
